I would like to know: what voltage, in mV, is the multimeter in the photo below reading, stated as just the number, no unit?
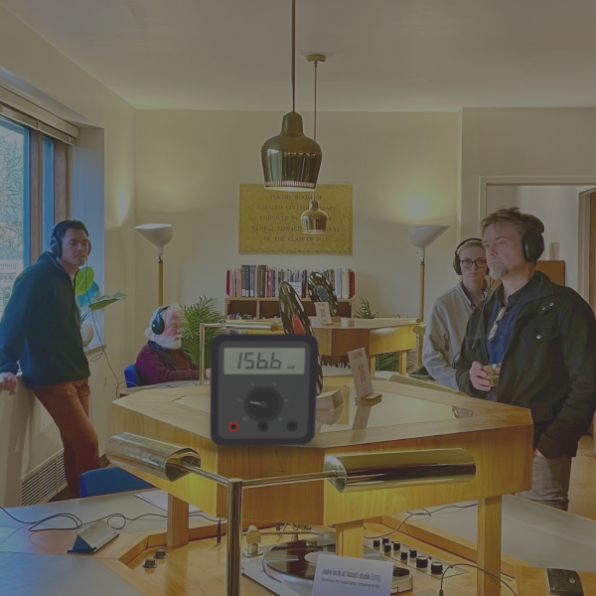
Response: 156.6
